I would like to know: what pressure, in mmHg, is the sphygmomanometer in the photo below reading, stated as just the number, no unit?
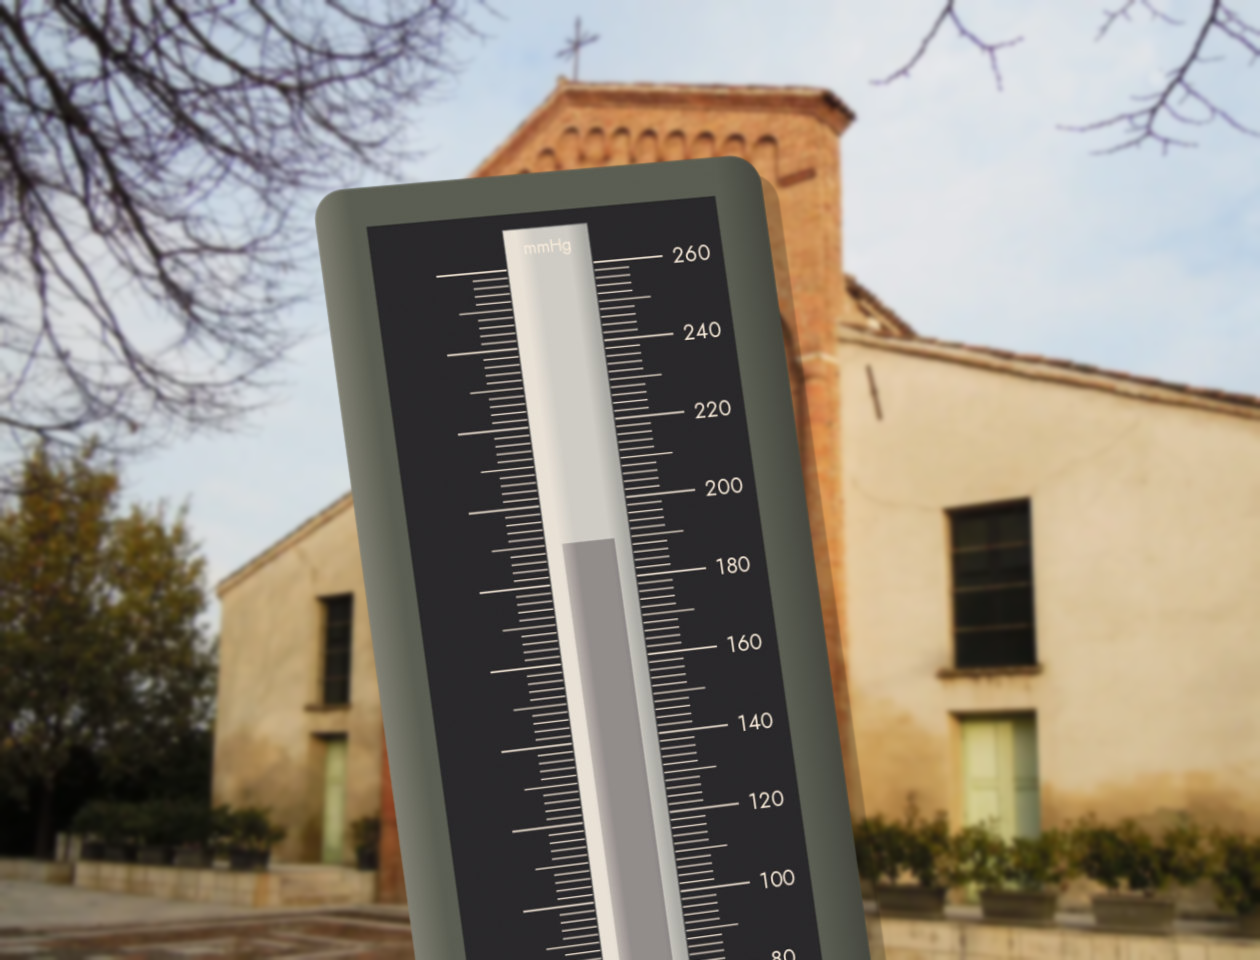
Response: 190
